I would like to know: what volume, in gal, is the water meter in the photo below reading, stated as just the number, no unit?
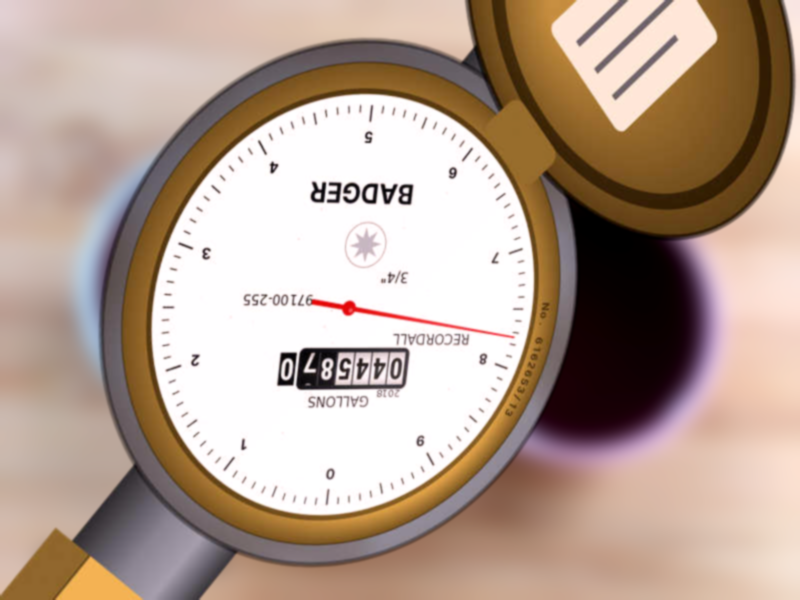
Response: 445867.7
